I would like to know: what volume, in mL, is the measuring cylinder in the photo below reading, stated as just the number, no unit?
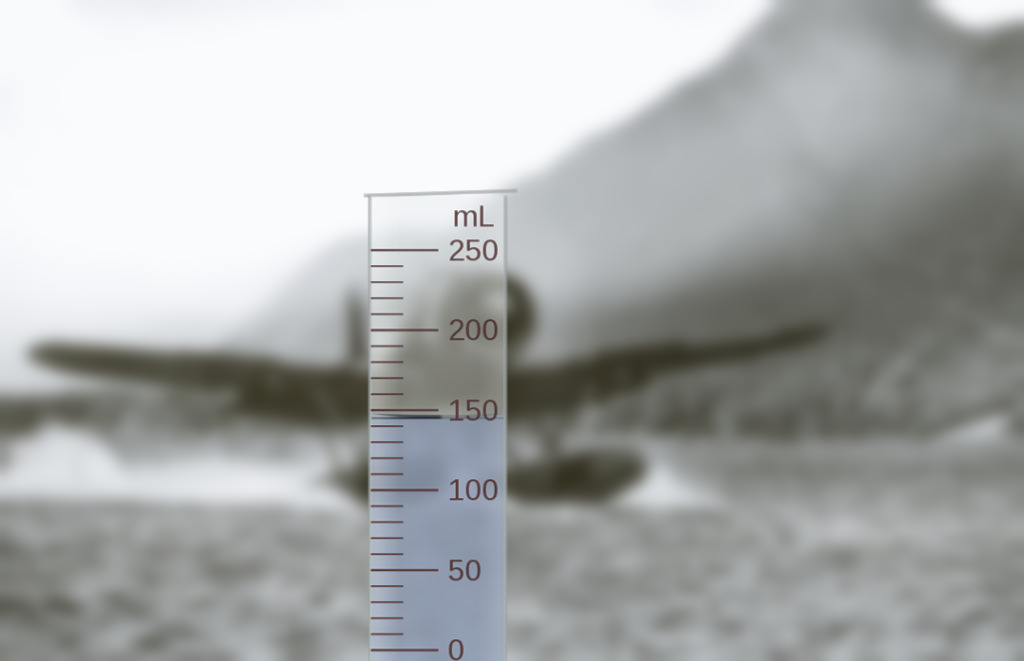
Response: 145
